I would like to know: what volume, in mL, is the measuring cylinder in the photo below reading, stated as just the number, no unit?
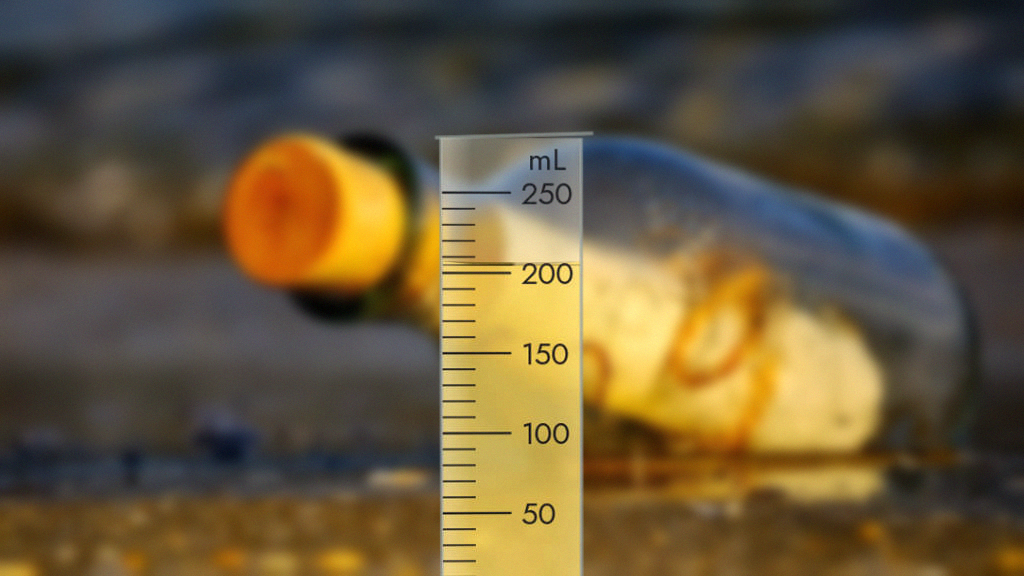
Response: 205
